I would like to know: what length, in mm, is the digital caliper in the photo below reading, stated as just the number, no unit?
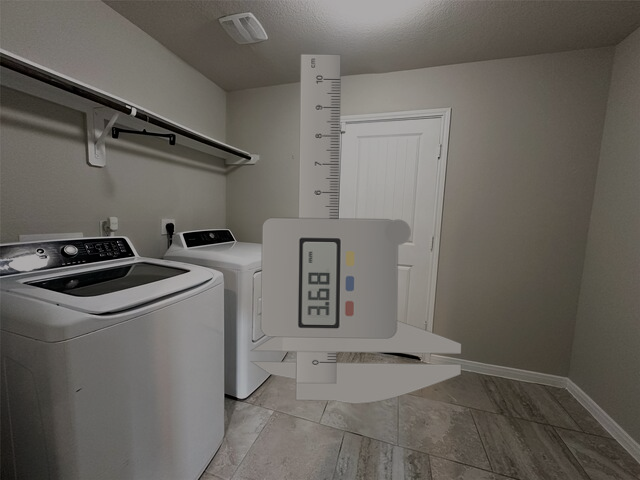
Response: 3.68
